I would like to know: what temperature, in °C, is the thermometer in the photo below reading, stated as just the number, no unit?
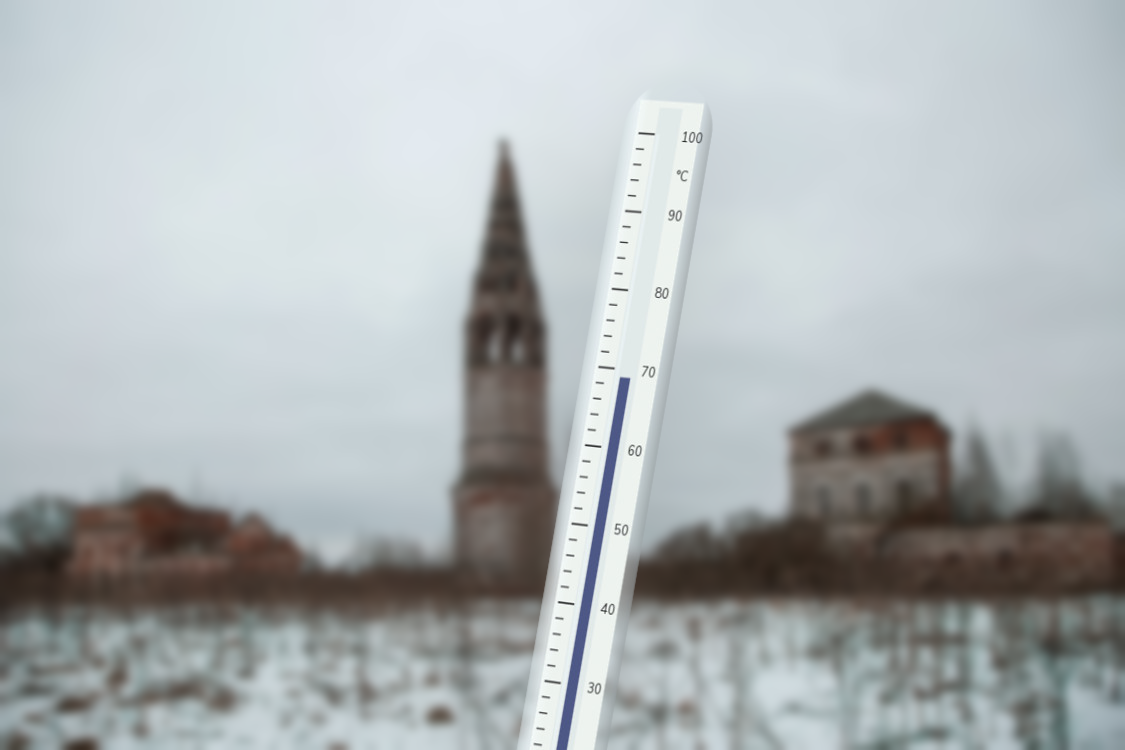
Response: 69
